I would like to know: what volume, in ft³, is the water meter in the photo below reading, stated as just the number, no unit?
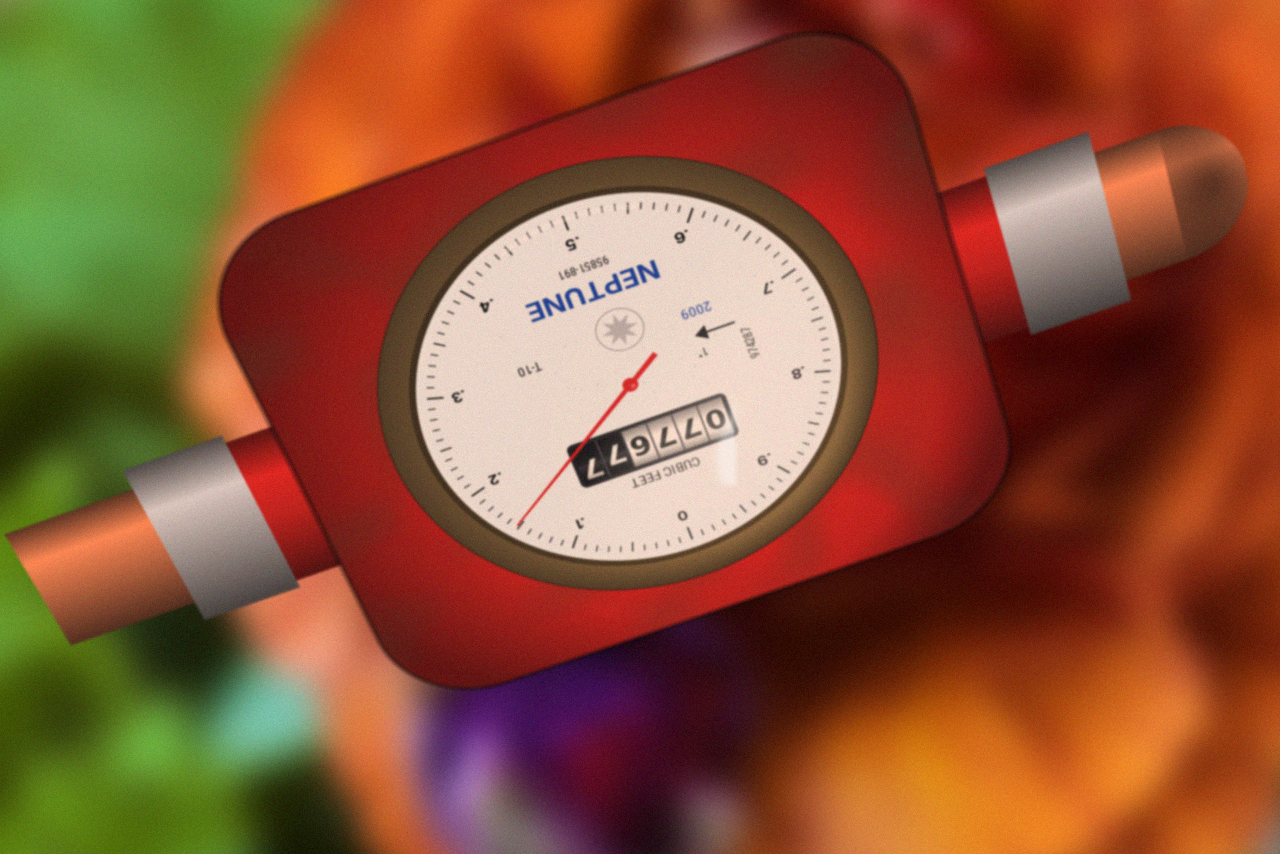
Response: 77677.15
